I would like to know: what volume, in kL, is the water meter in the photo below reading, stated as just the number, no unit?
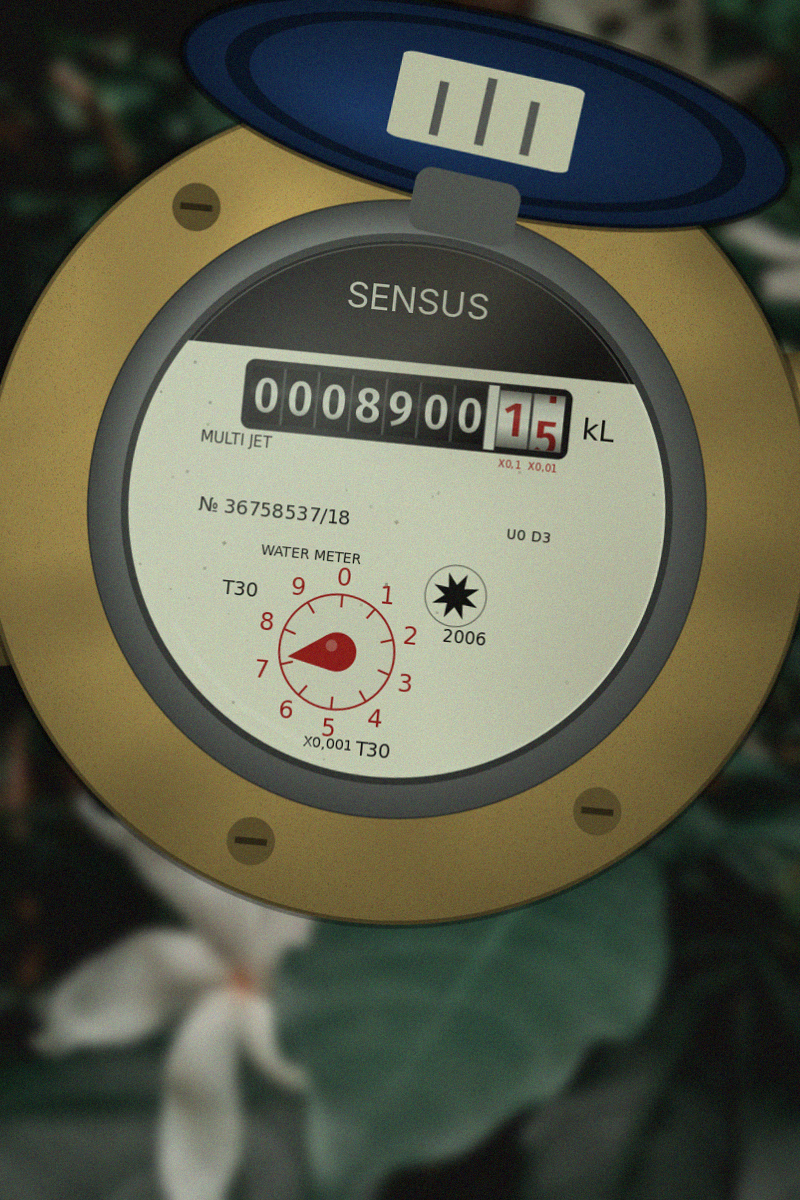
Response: 8900.147
